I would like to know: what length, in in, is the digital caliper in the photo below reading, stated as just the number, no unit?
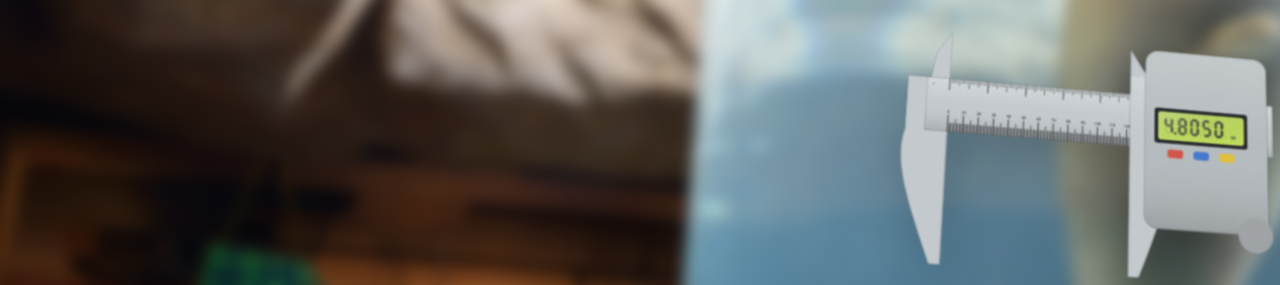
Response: 4.8050
